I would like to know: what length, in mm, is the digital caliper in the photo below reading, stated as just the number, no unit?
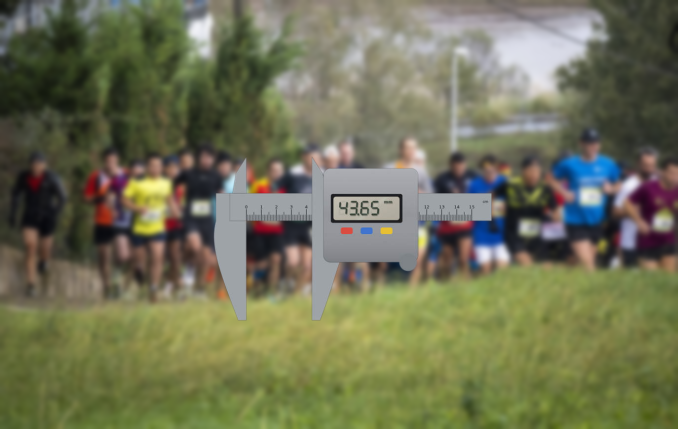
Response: 43.65
